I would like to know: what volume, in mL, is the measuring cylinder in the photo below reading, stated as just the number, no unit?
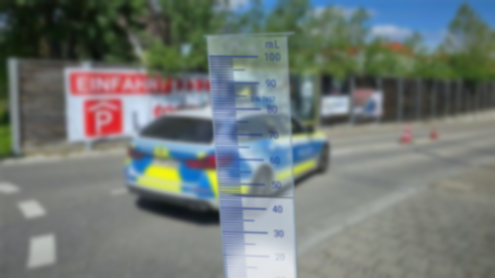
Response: 45
